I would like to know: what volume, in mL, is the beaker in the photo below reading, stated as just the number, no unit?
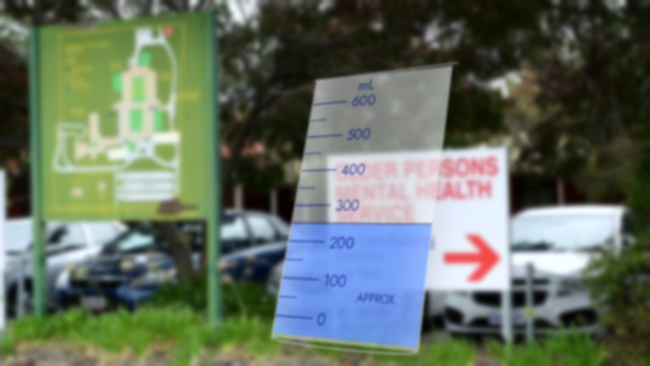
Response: 250
